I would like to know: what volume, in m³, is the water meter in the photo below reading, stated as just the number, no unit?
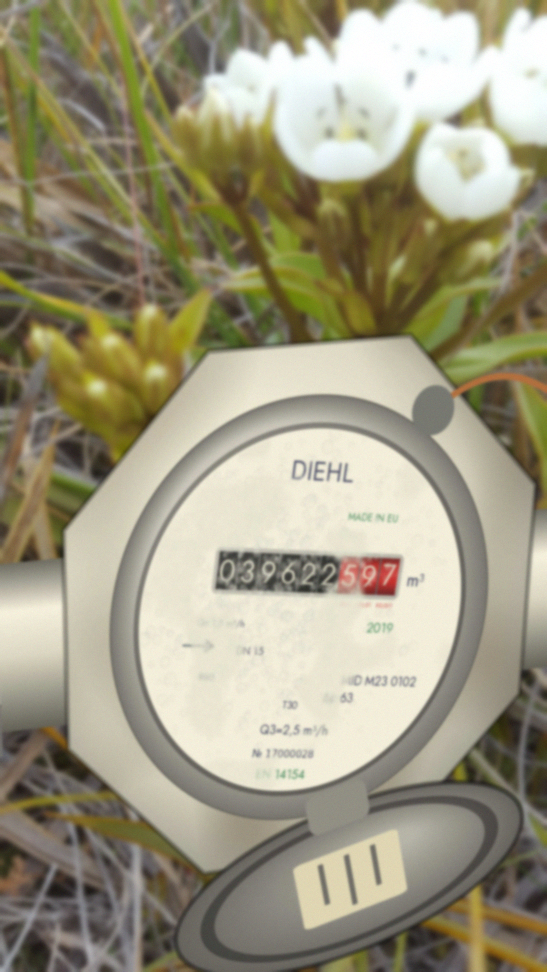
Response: 39622.597
